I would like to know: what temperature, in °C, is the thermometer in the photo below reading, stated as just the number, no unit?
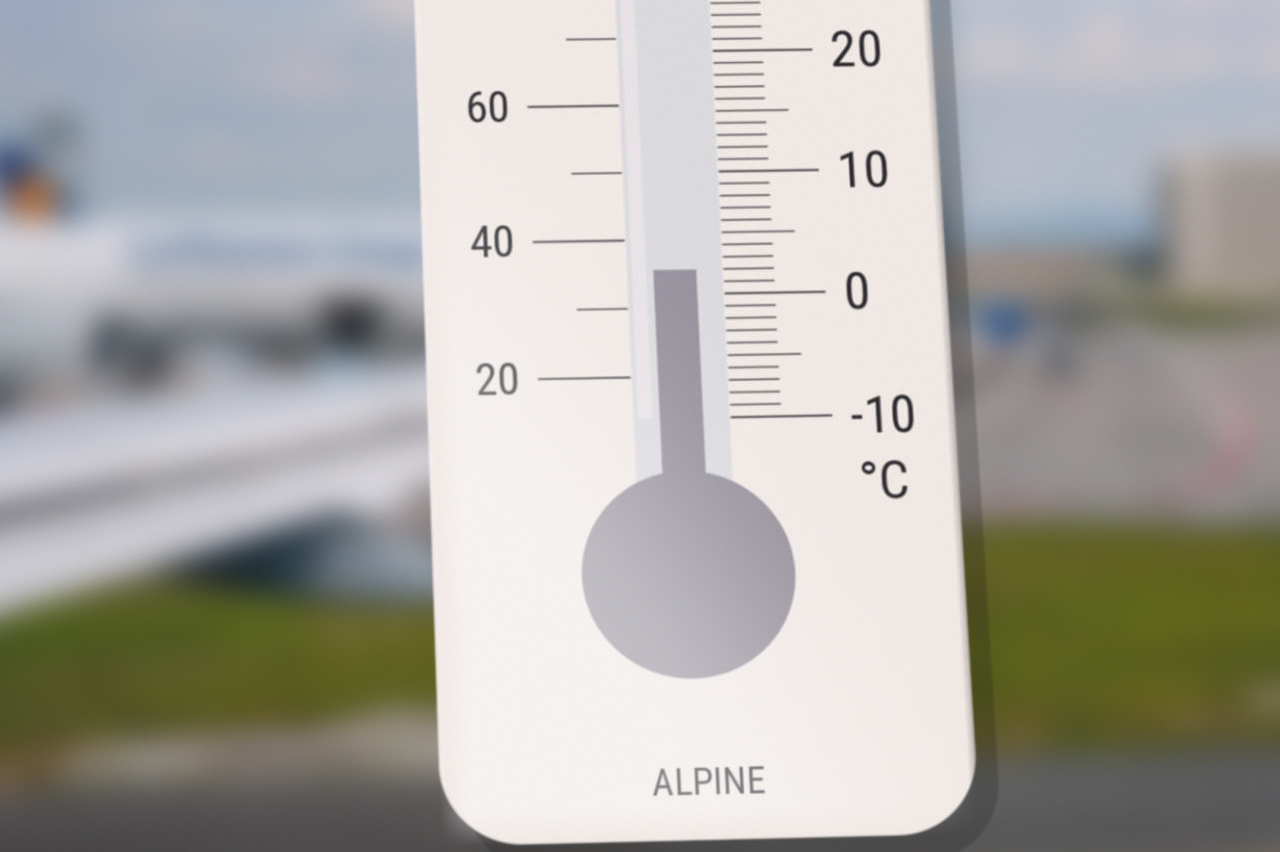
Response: 2
